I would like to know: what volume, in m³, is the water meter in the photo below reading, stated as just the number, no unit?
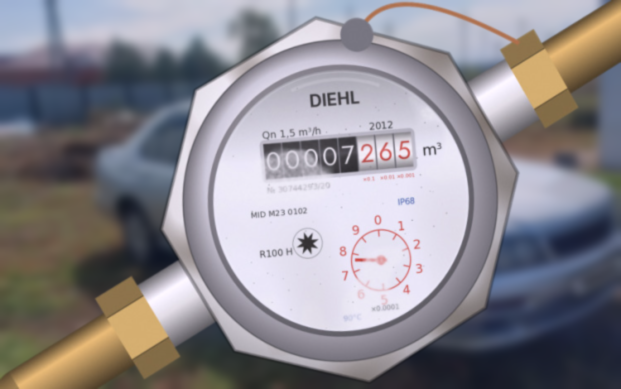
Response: 7.2657
